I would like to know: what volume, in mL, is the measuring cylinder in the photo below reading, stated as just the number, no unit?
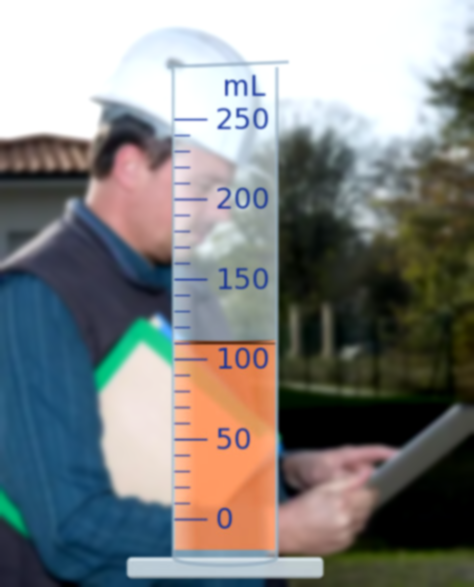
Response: 110
